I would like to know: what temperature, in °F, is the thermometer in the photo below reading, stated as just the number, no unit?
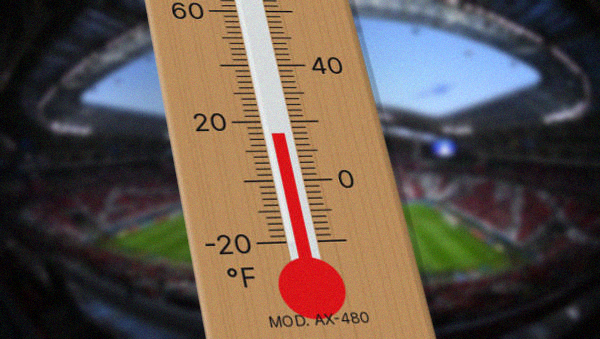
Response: 16
